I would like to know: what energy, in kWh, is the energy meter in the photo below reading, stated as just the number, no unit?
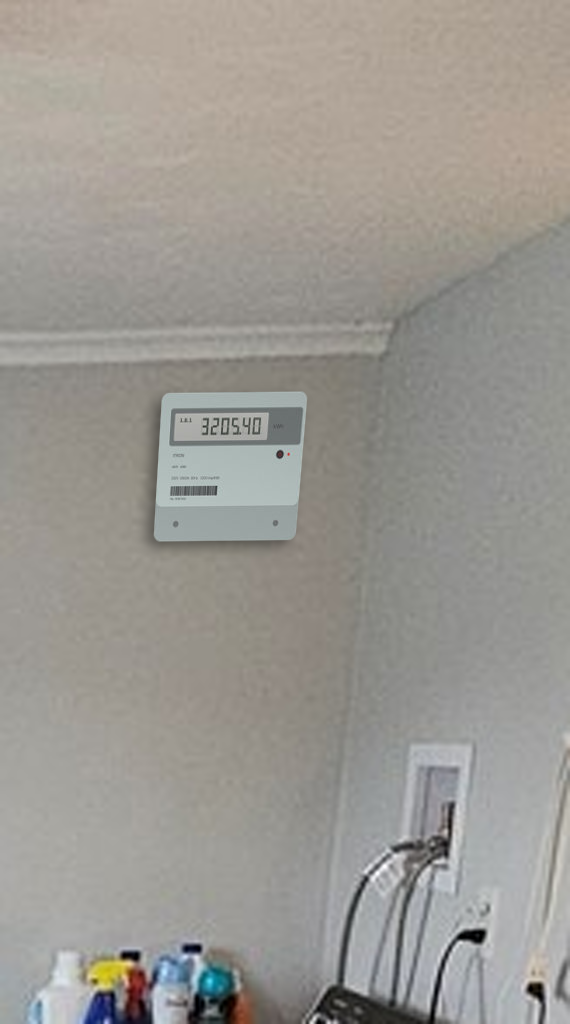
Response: 3205.40
